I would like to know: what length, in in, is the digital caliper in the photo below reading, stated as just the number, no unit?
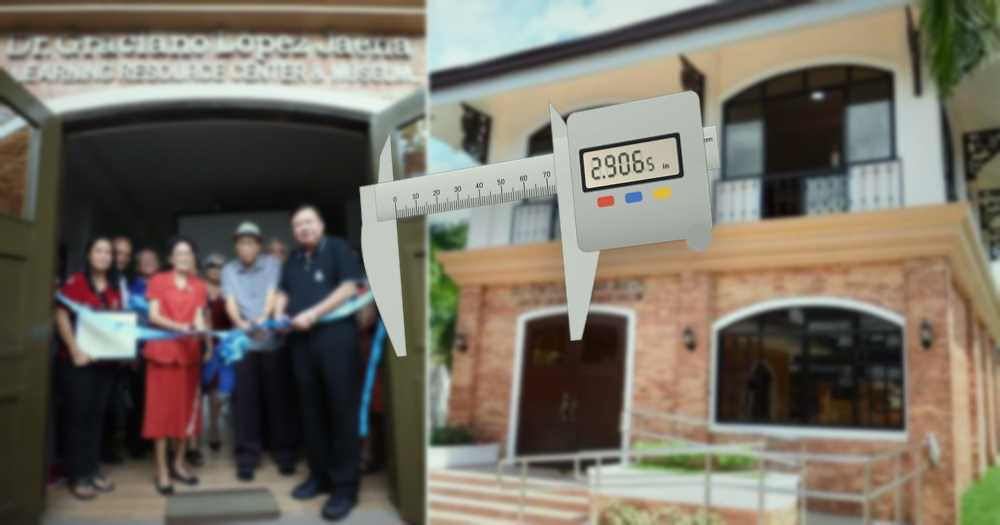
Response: 2.9065
